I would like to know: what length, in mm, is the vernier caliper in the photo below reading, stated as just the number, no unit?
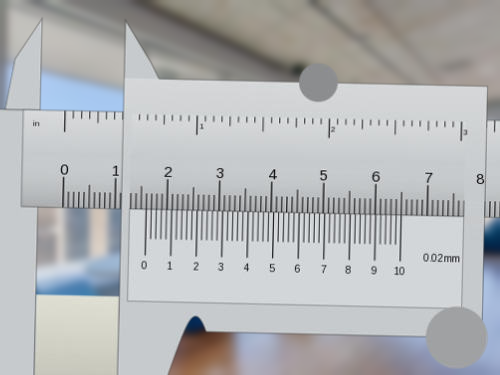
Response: 16.0
